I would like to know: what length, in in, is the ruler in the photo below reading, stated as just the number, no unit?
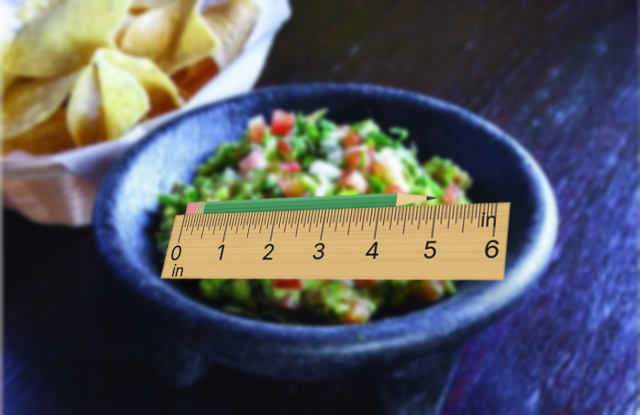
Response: 5
